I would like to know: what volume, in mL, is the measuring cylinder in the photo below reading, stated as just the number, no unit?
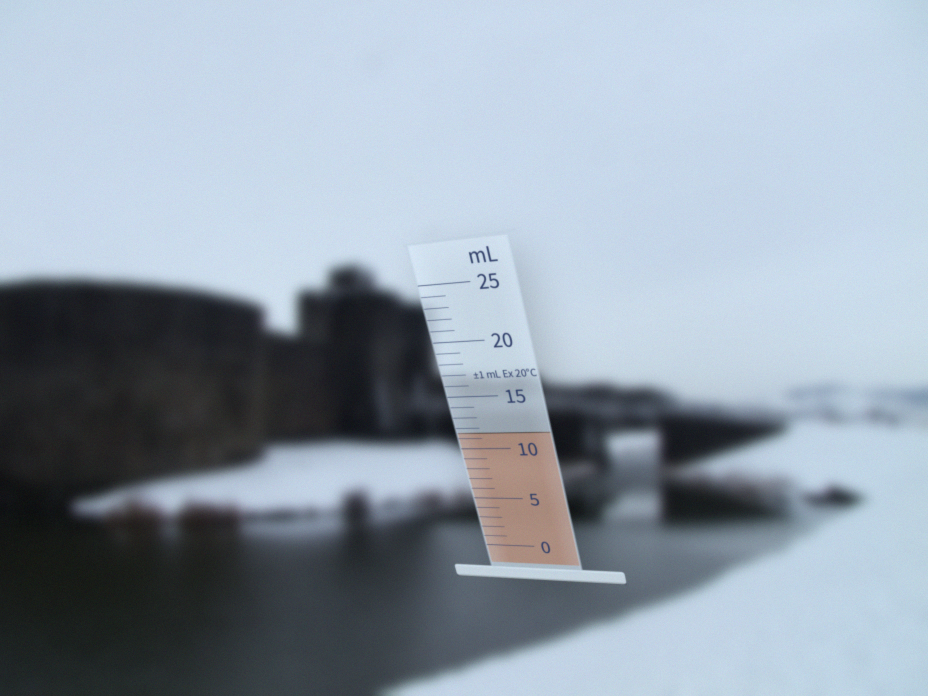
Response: 11.5
